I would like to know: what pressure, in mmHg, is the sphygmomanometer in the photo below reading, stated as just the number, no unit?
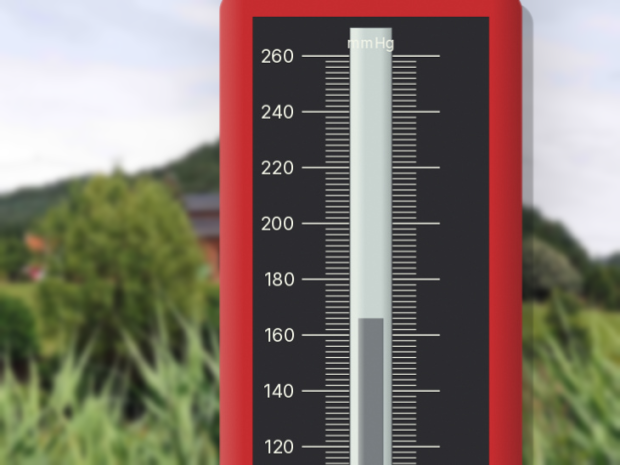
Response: 166
